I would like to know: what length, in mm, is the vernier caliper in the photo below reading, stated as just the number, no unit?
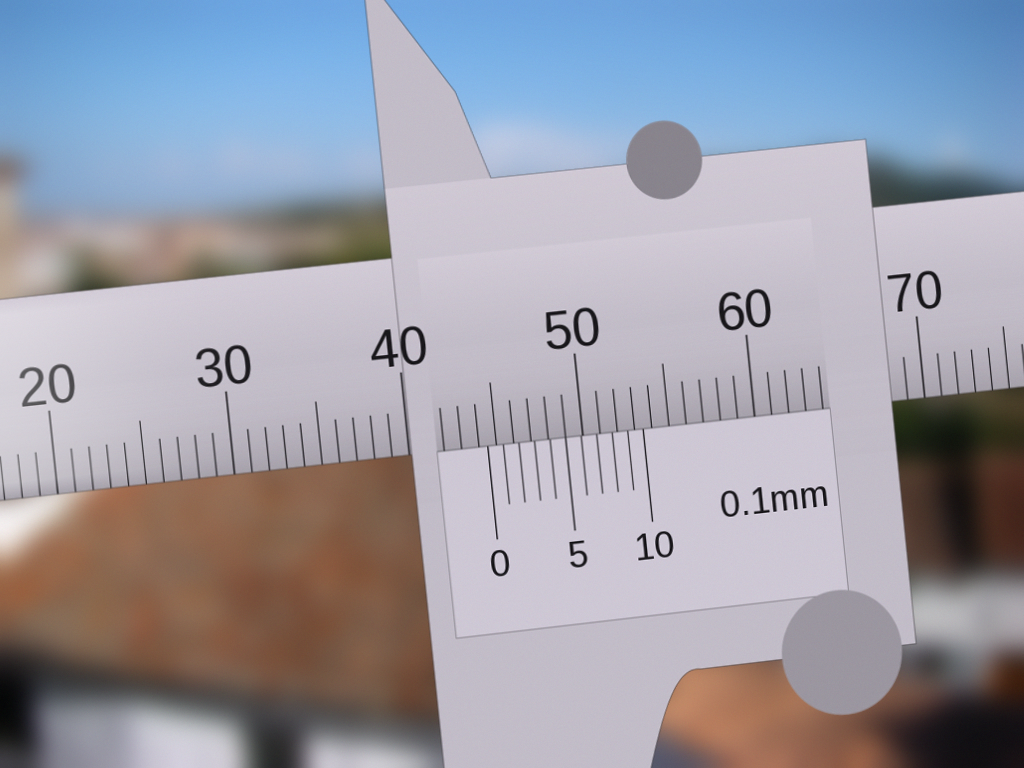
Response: 44.5
